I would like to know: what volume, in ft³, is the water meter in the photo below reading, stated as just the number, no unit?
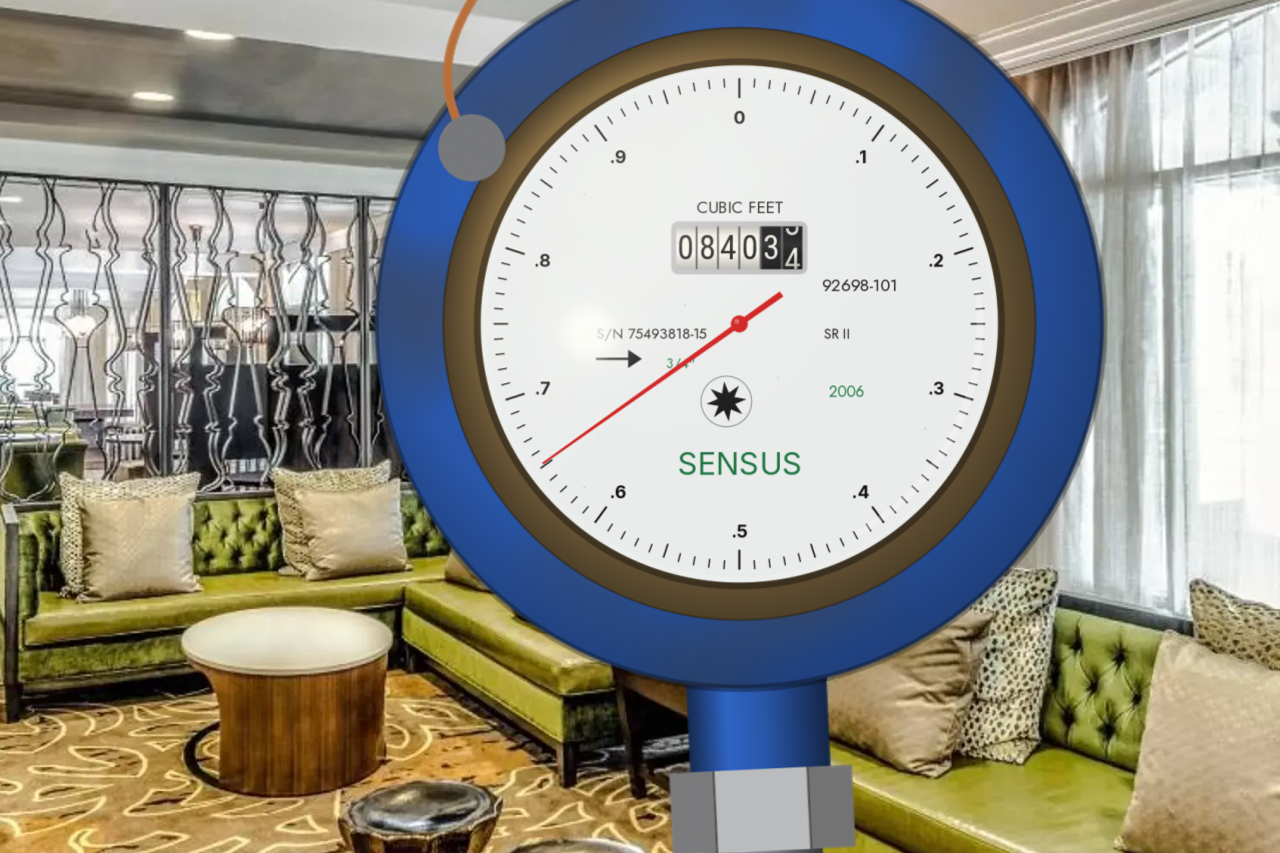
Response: 84033.65
